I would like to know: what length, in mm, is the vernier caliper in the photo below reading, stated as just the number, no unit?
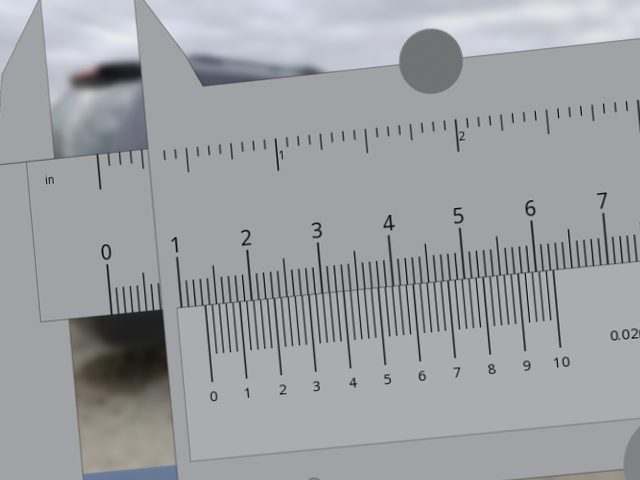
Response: 13.4
